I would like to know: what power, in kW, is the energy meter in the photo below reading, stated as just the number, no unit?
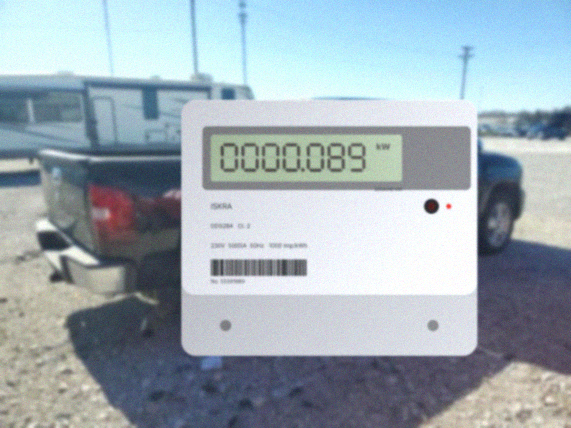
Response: 0.089
